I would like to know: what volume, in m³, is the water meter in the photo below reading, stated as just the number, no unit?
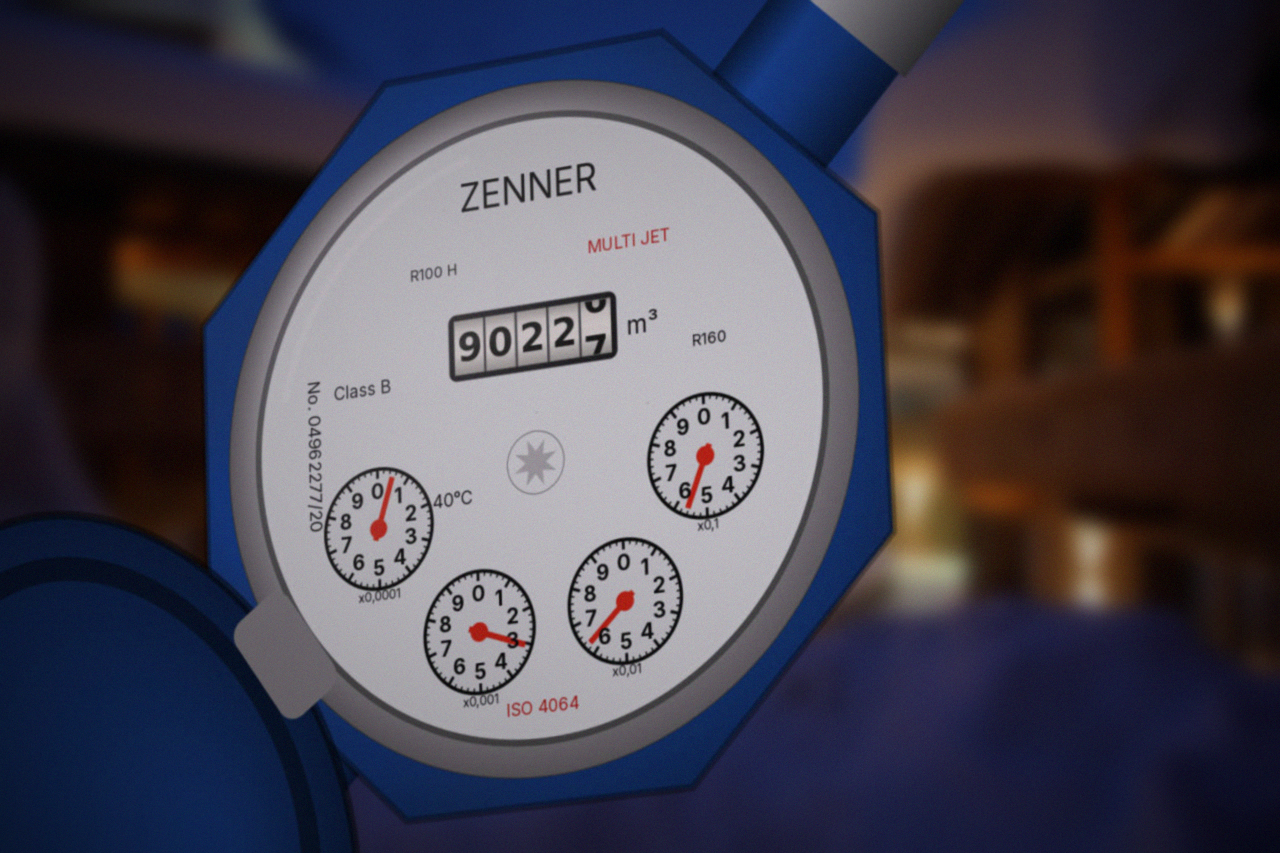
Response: 90226.5630
